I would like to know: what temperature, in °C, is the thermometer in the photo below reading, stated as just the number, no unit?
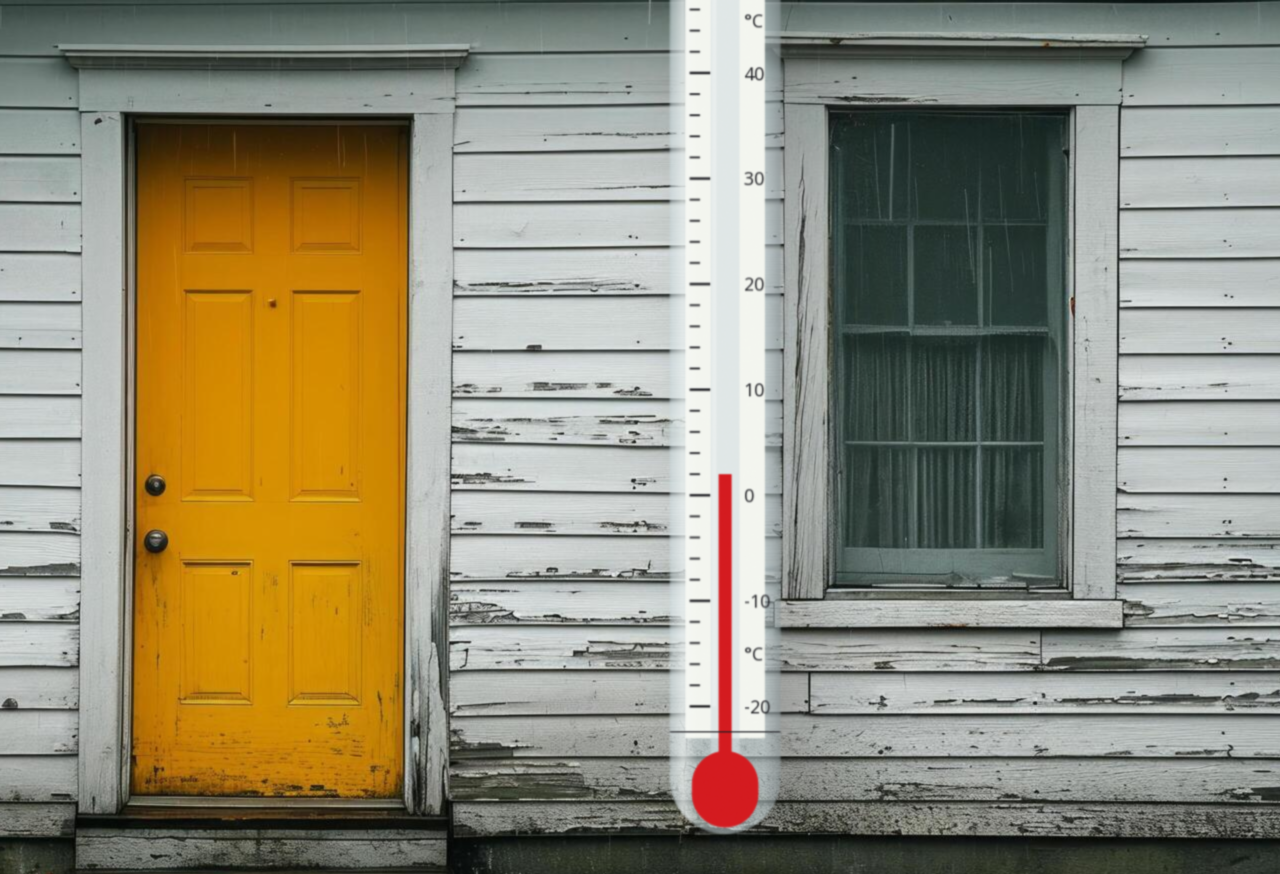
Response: 2
